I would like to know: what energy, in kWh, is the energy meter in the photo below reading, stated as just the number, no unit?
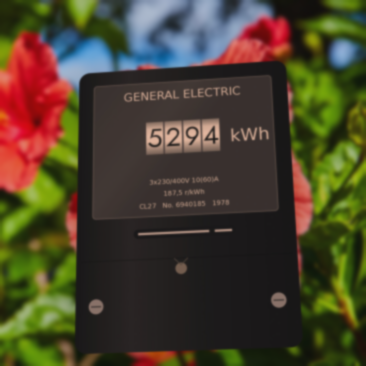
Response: 5294
